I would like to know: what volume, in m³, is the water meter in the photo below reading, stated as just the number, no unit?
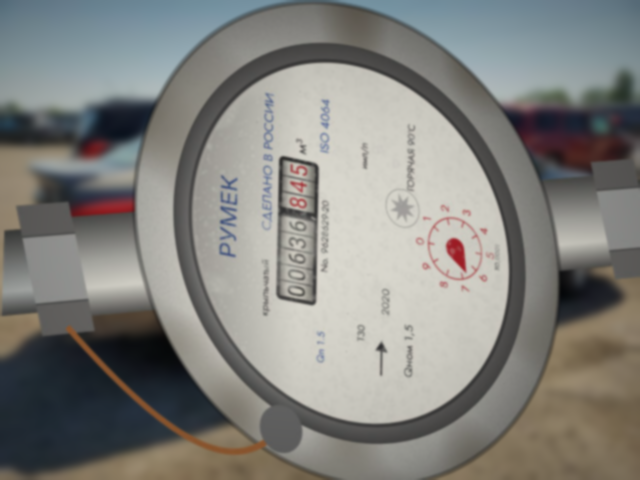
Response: 636.8456
